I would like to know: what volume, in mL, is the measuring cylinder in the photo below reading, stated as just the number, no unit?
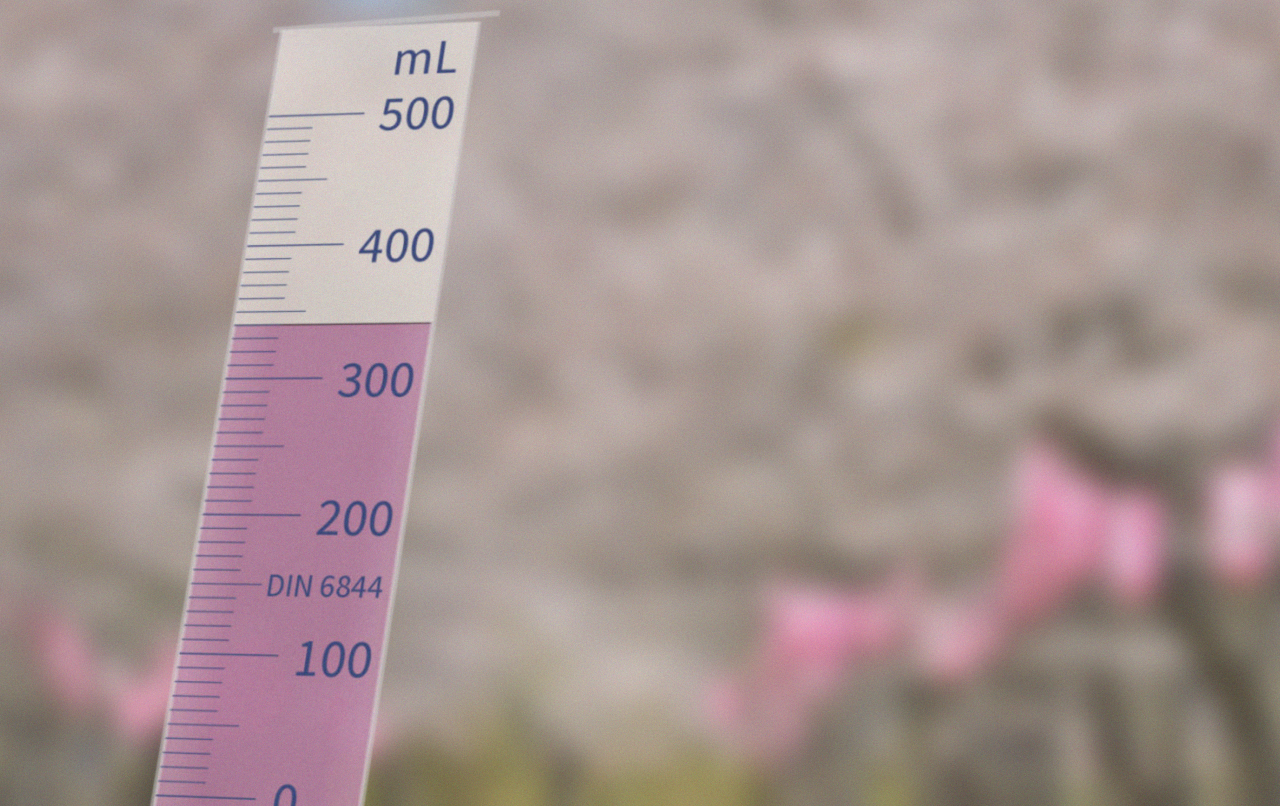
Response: 340
